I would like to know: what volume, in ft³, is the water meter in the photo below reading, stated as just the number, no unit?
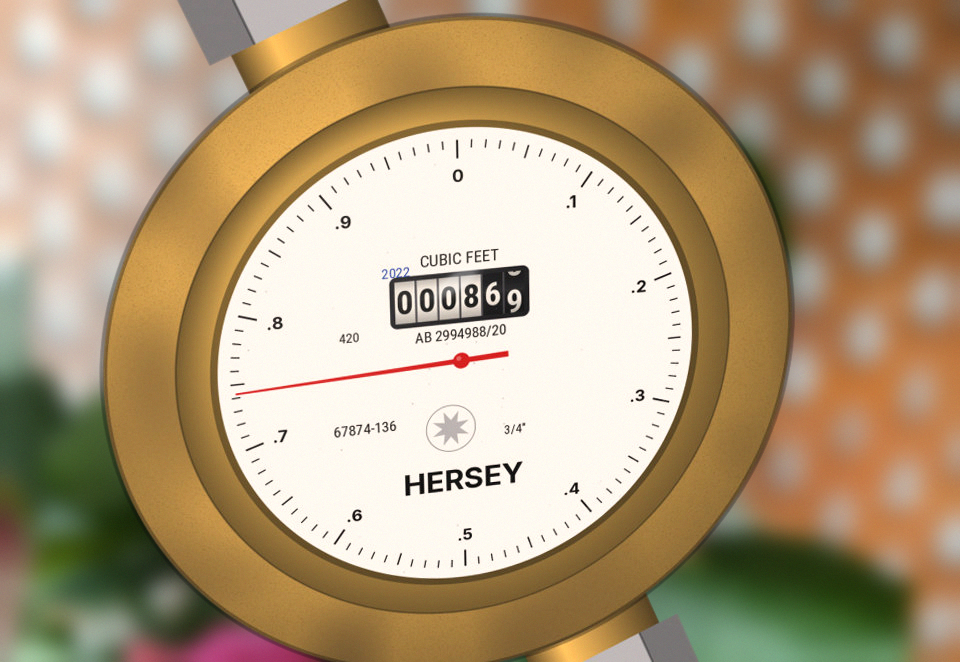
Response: 868.74
